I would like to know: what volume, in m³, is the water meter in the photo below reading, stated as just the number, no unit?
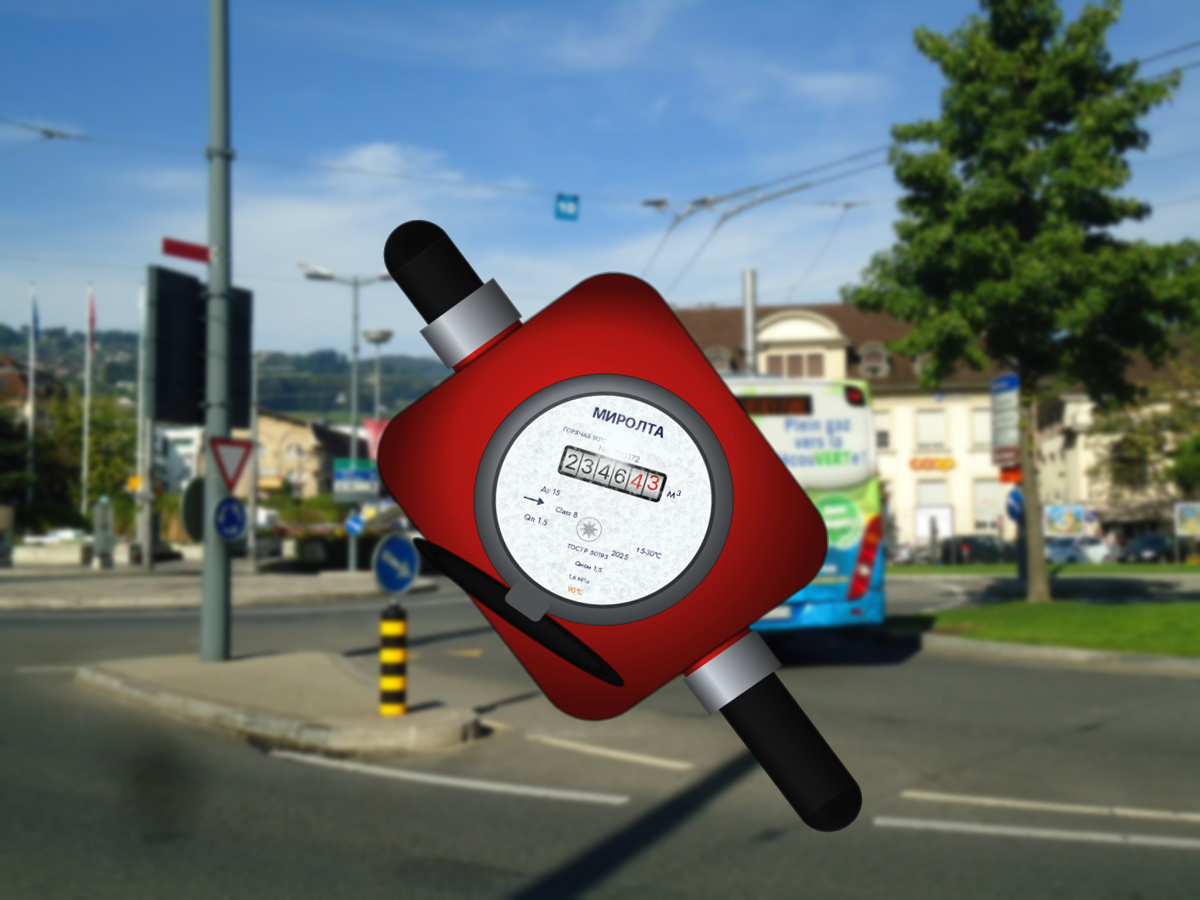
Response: 2346.43
